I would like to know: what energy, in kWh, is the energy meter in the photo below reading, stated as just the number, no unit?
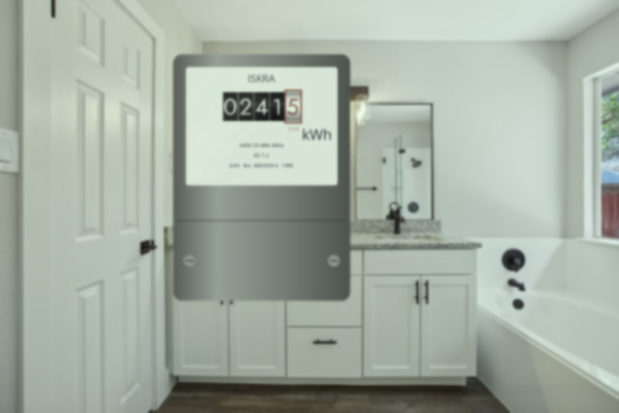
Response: 241.5
